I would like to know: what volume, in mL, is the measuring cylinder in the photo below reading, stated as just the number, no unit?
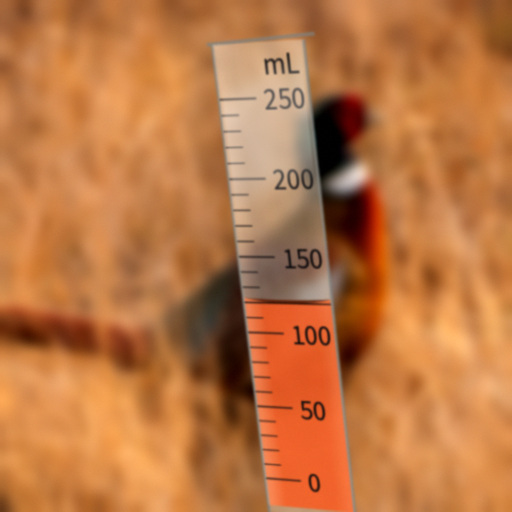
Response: 120
